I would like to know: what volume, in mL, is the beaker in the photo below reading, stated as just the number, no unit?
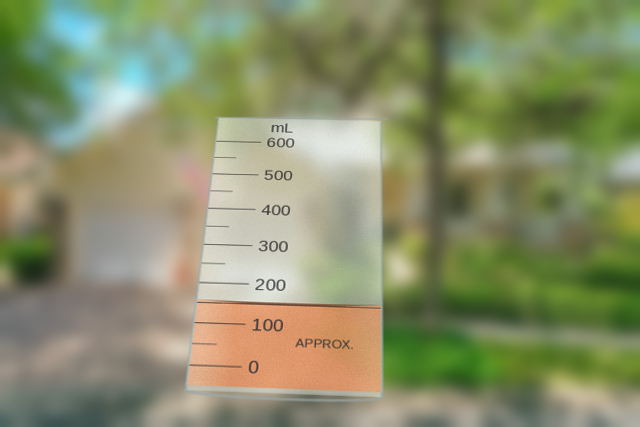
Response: 150
